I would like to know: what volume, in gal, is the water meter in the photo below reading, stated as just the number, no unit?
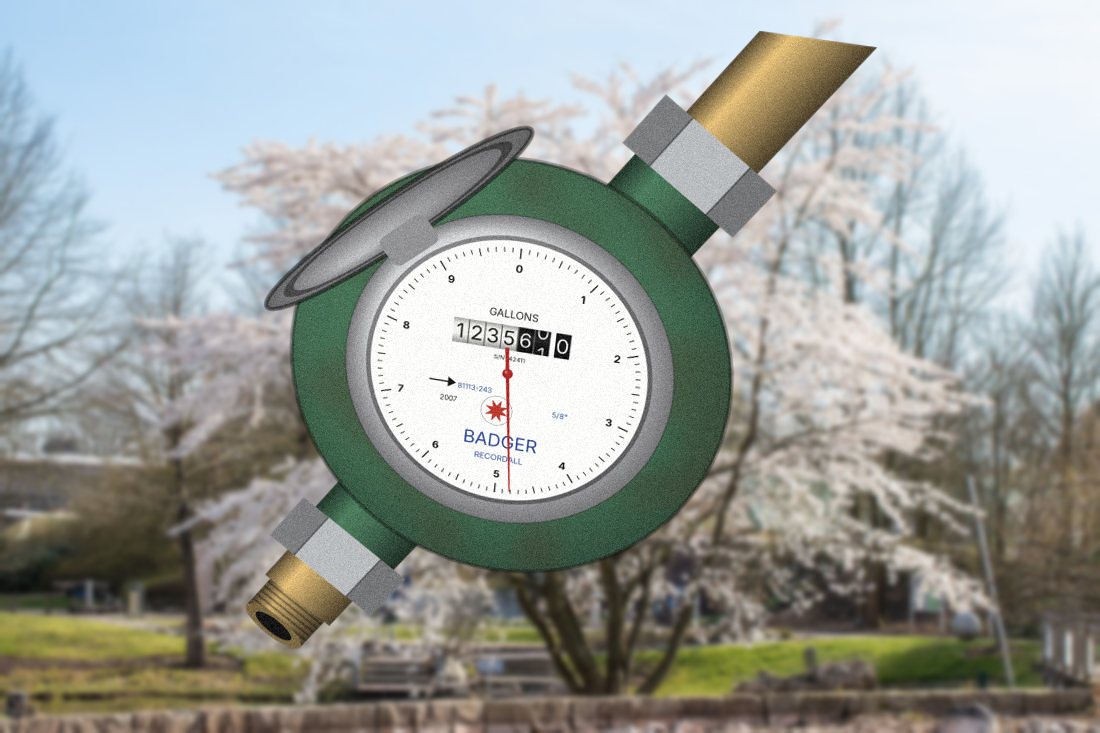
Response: 1235604.8
